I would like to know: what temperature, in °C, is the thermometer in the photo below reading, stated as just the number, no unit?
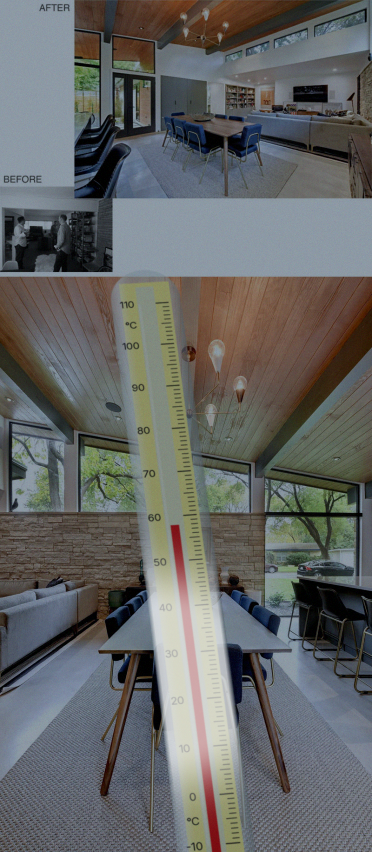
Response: 58
